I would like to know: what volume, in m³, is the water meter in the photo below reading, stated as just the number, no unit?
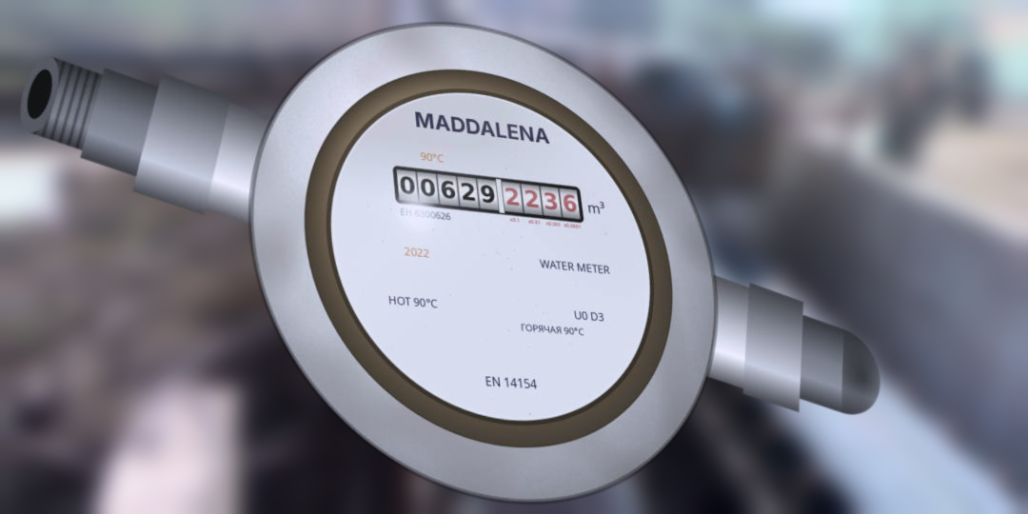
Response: 629.2236
